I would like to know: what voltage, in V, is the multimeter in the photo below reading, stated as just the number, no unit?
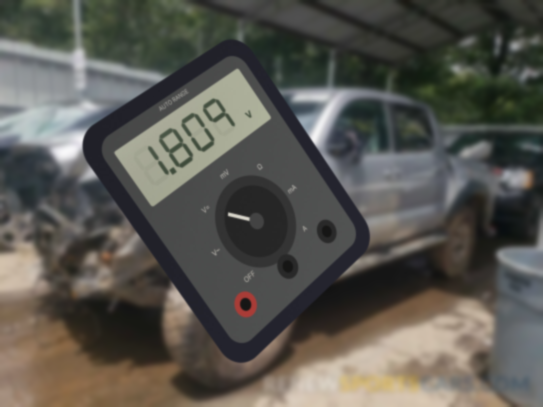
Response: 1.809
